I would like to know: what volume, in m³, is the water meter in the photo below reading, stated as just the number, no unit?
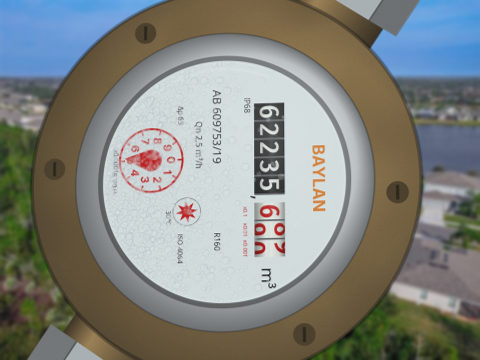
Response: 62235.6895
